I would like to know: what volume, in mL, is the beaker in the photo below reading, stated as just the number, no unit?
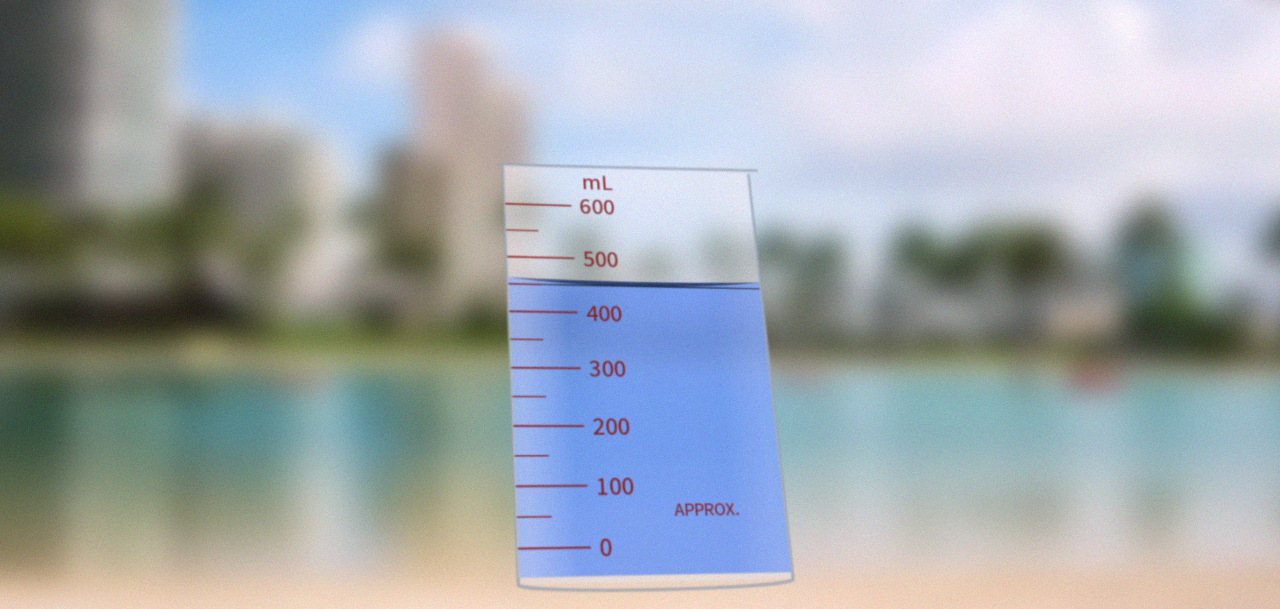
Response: 450
